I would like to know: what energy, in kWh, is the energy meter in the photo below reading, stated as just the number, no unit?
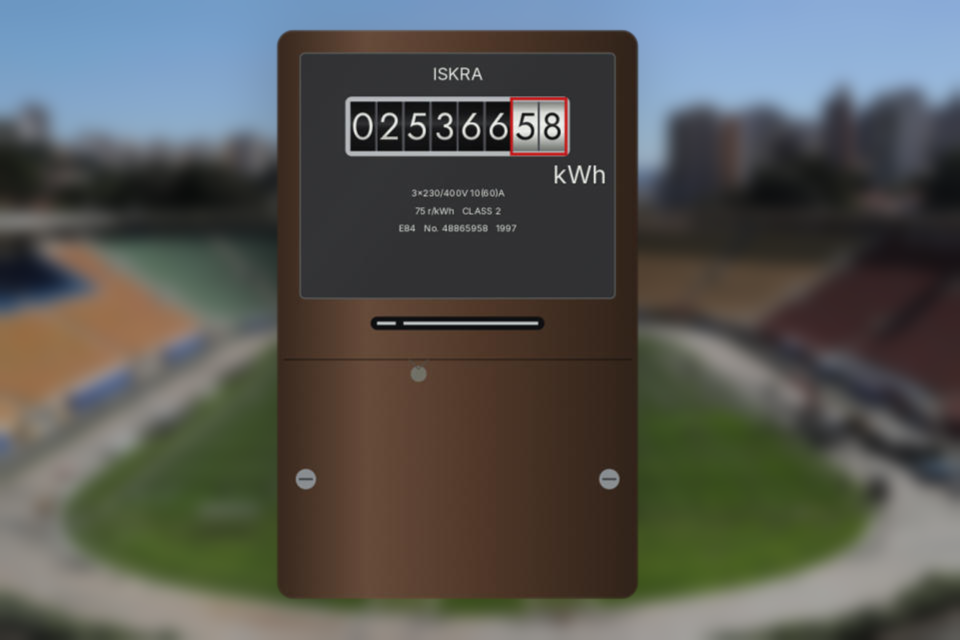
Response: 25366.58
